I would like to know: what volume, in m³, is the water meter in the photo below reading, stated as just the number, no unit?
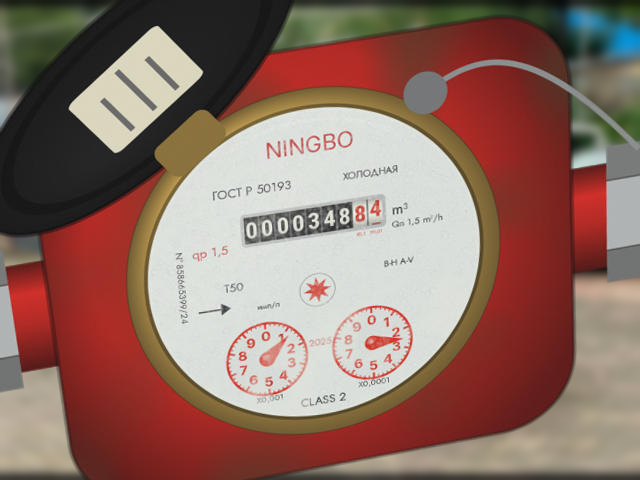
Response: 348.8412
